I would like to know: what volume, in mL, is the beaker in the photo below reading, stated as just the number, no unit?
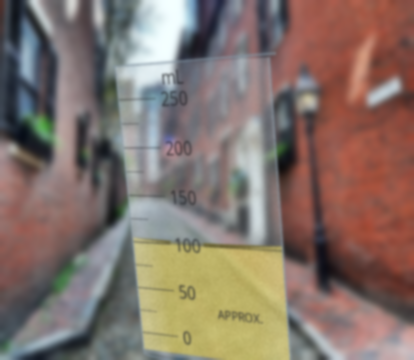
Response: 100
